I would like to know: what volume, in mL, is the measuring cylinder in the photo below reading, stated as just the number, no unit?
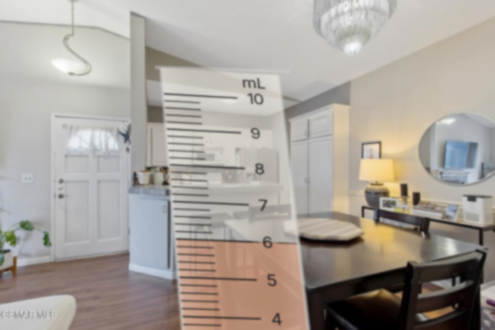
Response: 6
